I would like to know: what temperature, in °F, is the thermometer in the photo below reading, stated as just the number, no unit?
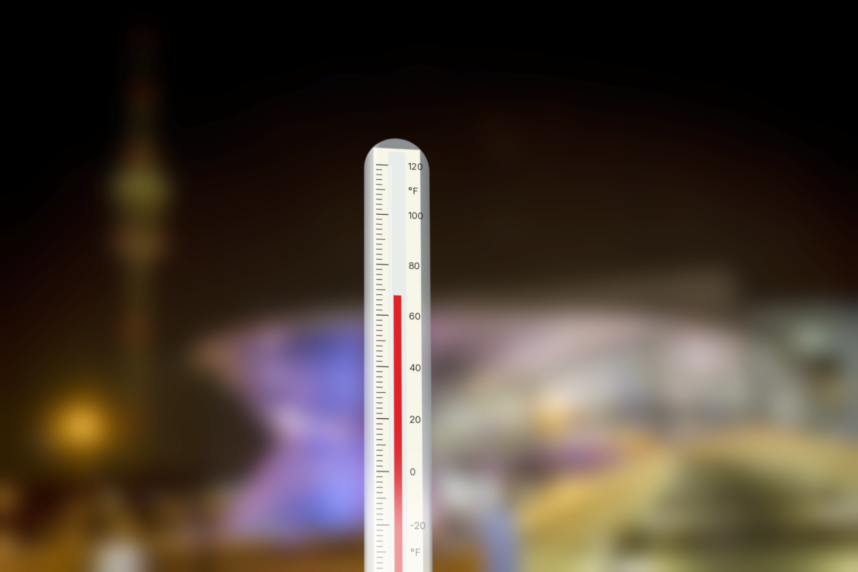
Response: 68
